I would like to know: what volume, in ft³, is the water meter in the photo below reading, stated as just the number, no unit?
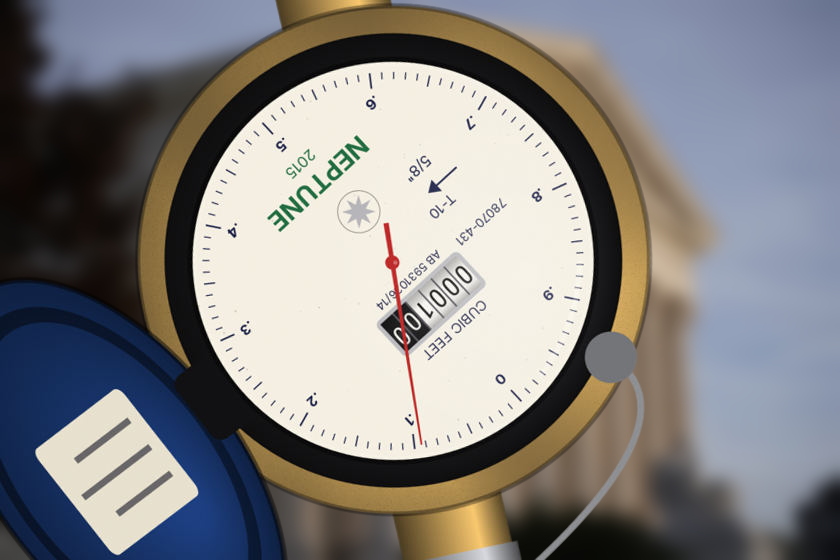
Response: 100.09
